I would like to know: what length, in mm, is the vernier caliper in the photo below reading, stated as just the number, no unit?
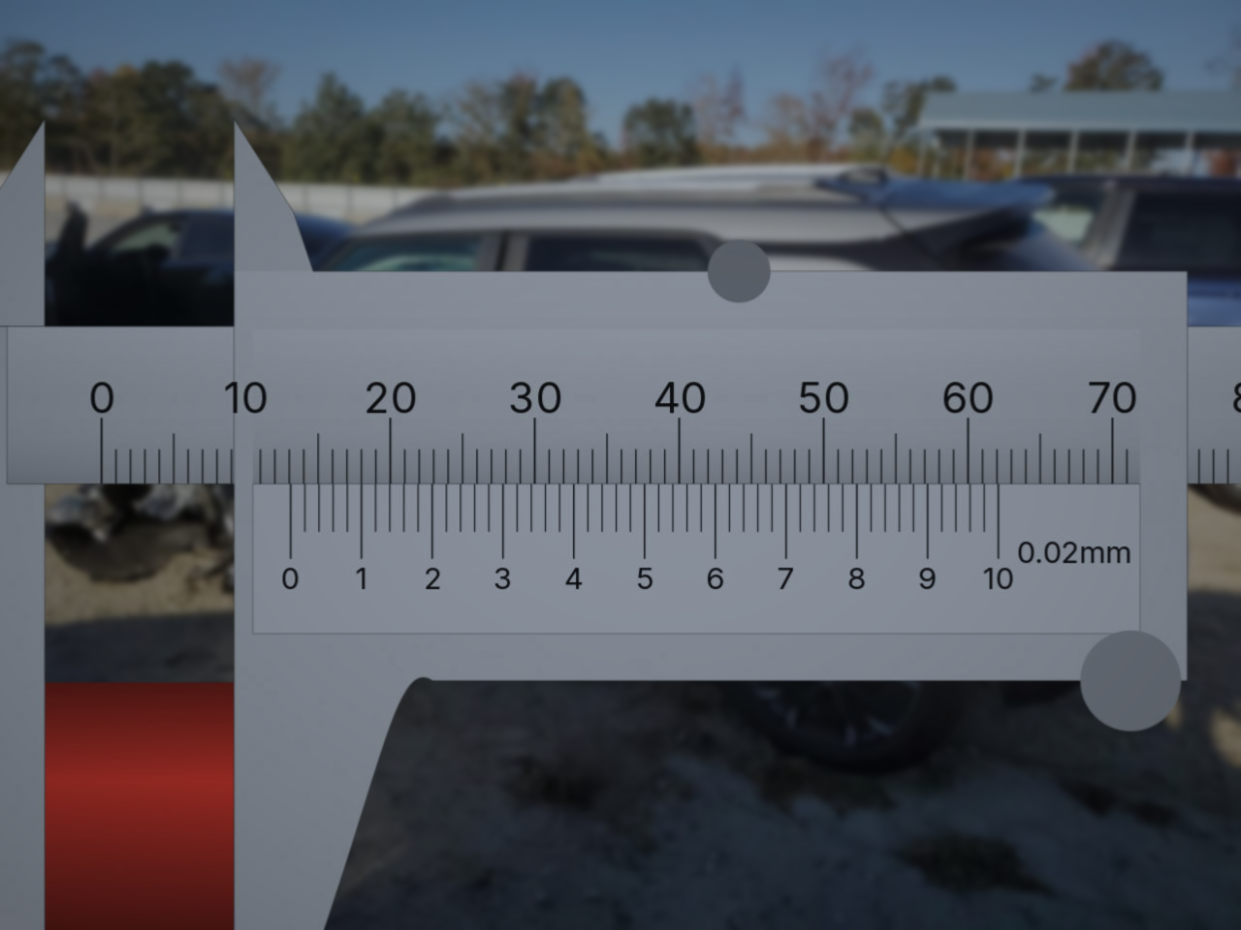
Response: 13.1
